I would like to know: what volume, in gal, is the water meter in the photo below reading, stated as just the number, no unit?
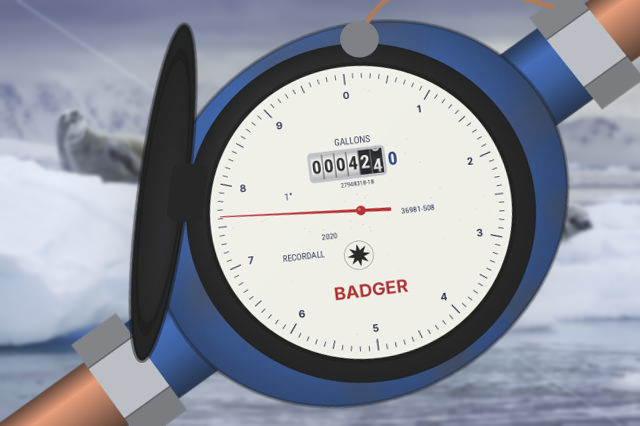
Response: 4237.6
